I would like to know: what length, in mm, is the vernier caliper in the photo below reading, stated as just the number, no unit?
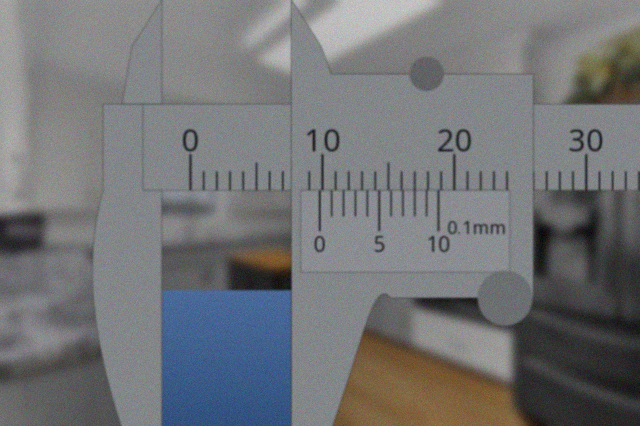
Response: 9.8
